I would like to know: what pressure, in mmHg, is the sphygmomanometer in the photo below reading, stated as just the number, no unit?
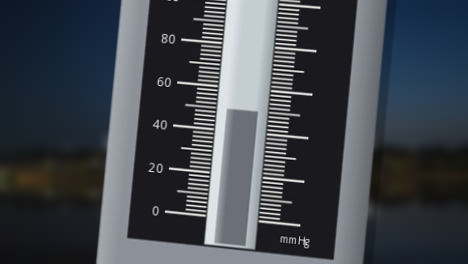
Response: 50
